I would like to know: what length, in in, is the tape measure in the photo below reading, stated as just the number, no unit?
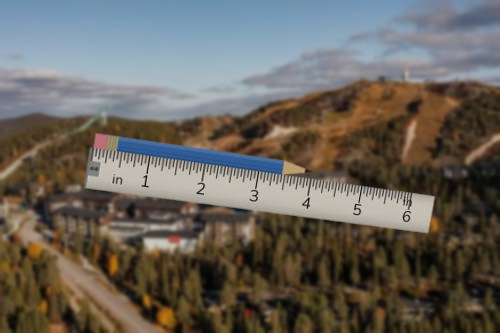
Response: 4
